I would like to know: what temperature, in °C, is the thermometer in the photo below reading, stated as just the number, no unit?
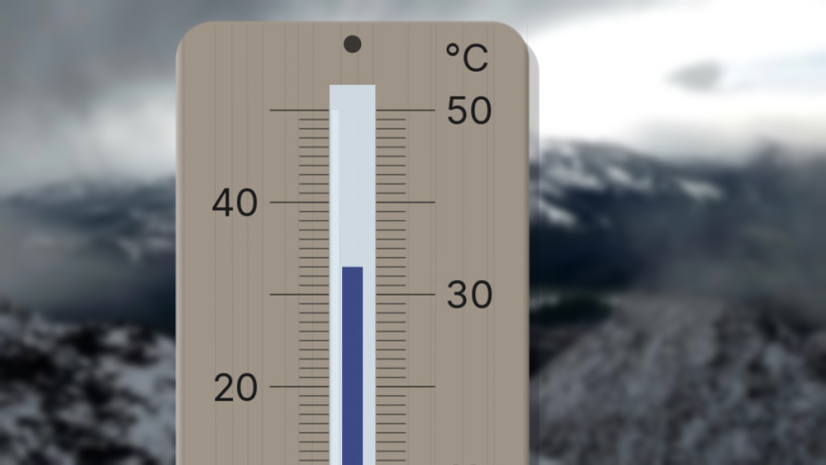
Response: 33
